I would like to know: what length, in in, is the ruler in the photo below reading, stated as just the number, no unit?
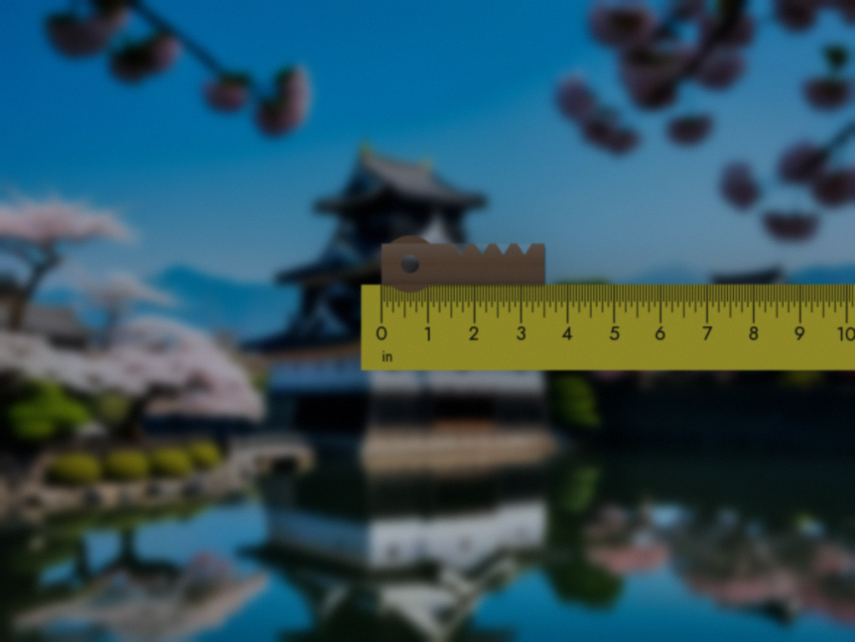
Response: 3.5
